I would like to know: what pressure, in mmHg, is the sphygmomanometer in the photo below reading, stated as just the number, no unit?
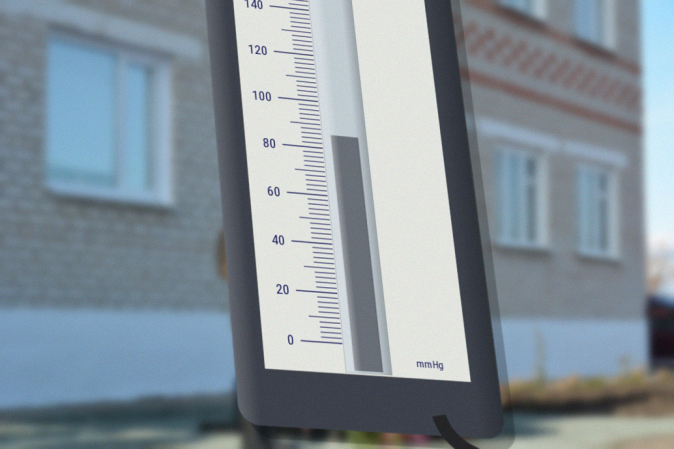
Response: 86
